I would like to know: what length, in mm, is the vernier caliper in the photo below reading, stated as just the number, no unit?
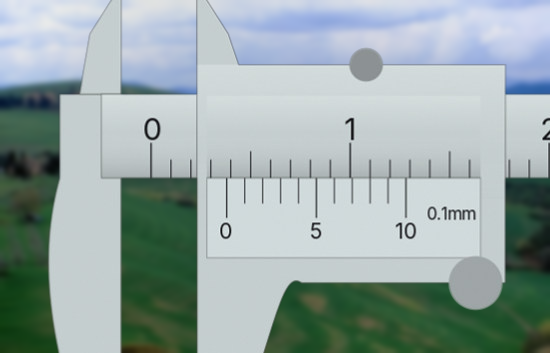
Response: 3.8
